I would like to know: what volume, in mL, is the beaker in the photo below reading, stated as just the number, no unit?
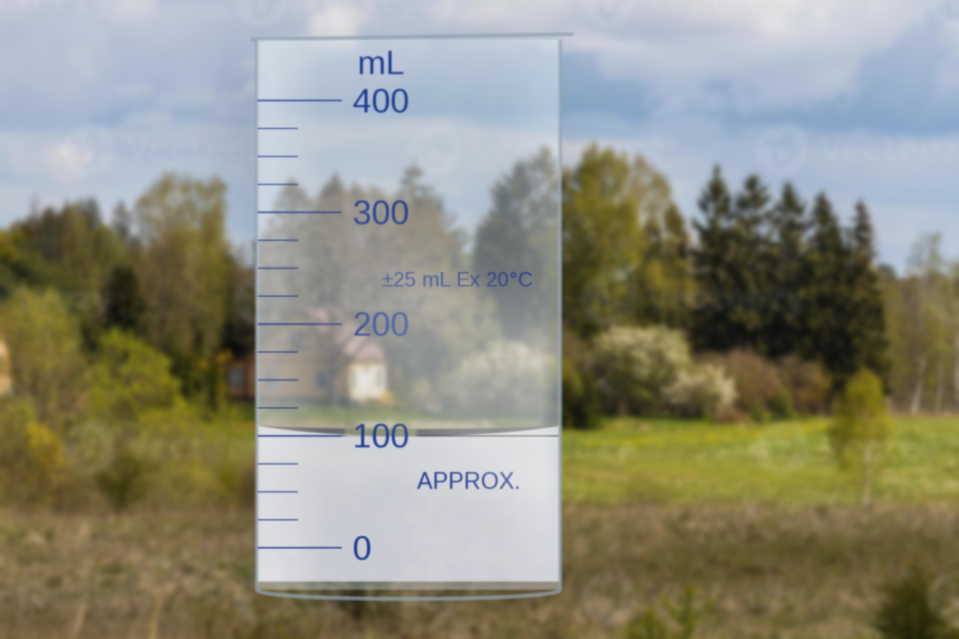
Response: 100
